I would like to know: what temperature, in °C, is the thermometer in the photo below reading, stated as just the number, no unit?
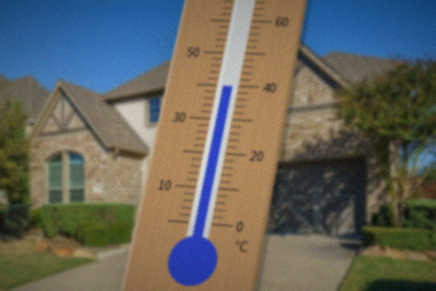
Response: 40
